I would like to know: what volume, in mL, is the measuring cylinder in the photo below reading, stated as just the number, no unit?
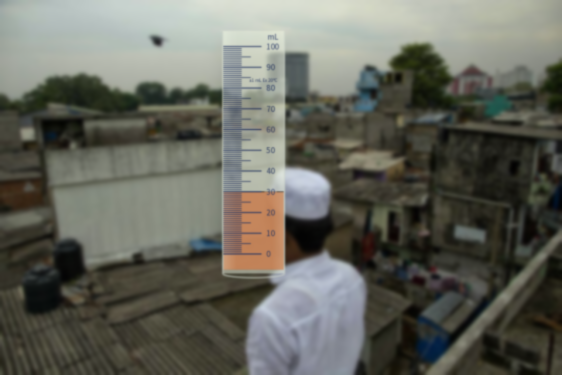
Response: 30
